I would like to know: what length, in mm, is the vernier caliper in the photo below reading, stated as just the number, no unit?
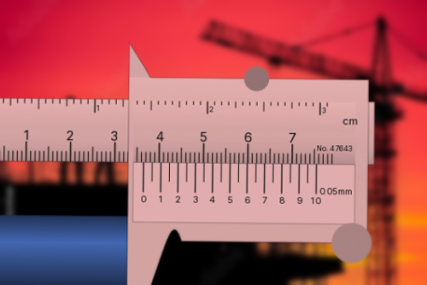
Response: 36.5
